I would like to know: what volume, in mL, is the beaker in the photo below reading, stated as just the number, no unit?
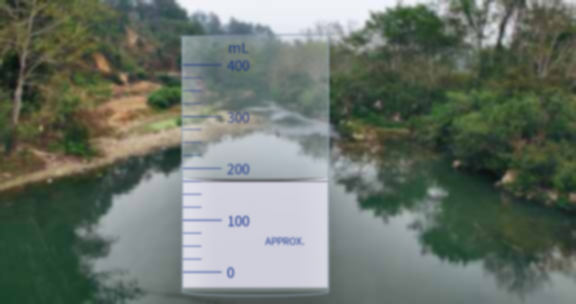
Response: 175
